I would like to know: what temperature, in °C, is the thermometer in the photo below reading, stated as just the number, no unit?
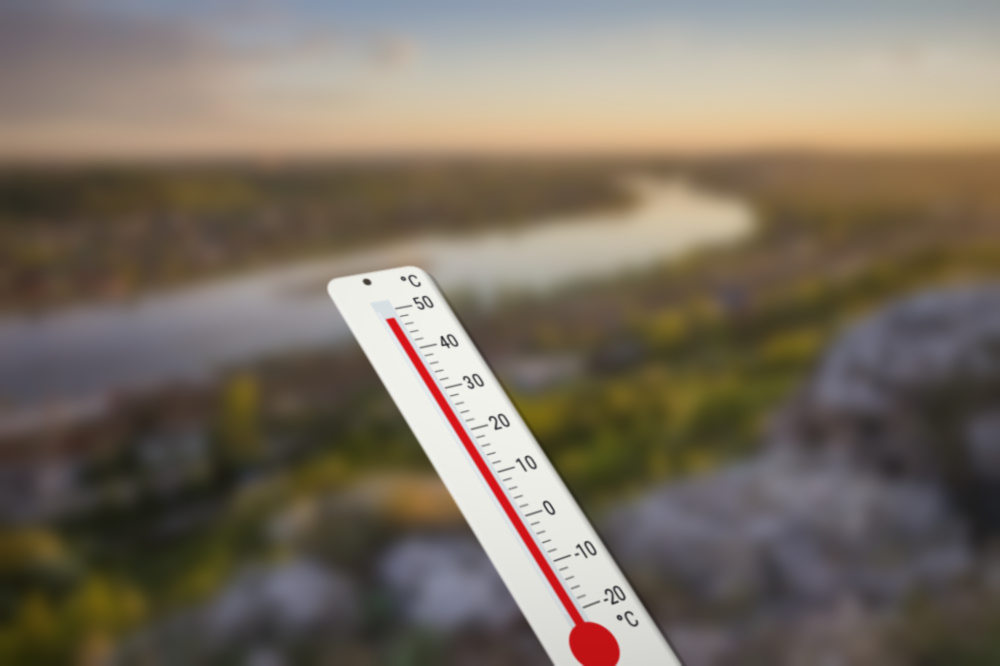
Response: 48
